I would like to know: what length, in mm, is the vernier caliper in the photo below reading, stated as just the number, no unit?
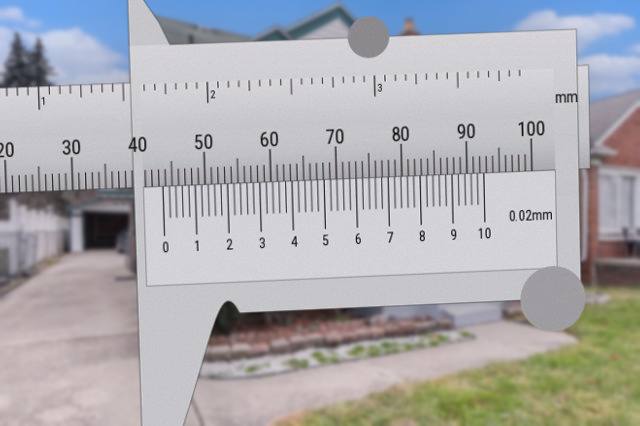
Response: 43.6
